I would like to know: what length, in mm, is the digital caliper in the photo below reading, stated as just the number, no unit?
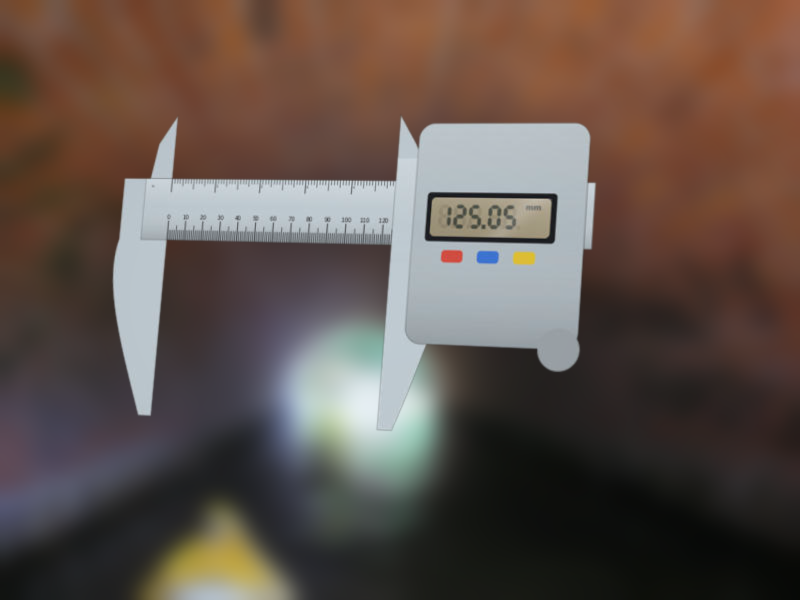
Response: 125.05
